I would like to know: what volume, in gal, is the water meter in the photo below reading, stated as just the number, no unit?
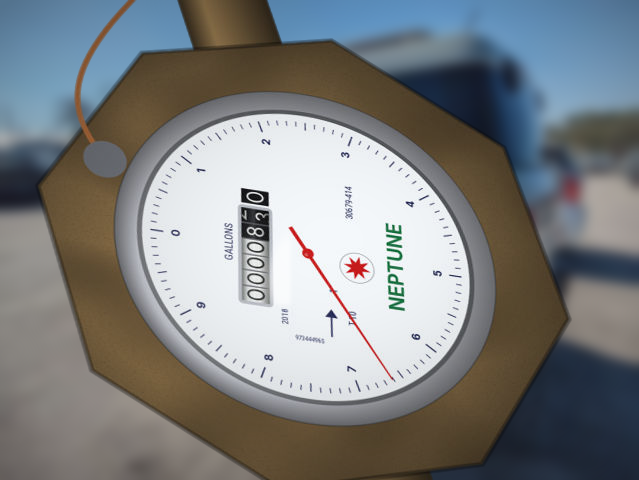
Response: 826.6
